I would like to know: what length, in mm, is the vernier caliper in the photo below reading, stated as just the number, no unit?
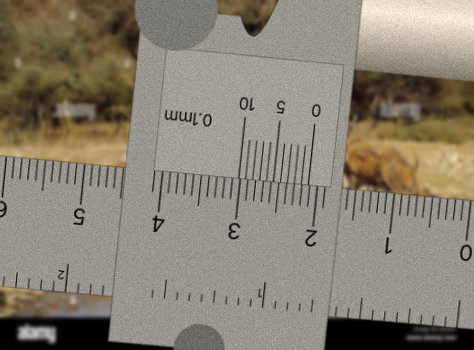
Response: 21.2
